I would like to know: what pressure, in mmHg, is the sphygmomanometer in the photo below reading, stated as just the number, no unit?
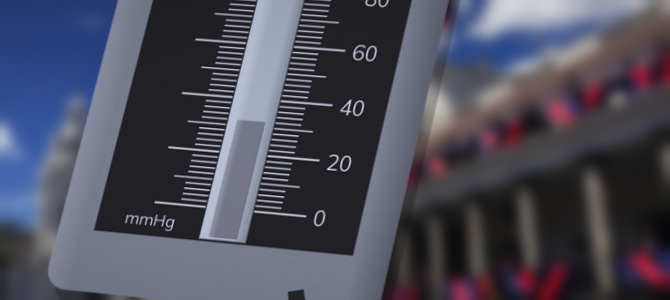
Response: 32
